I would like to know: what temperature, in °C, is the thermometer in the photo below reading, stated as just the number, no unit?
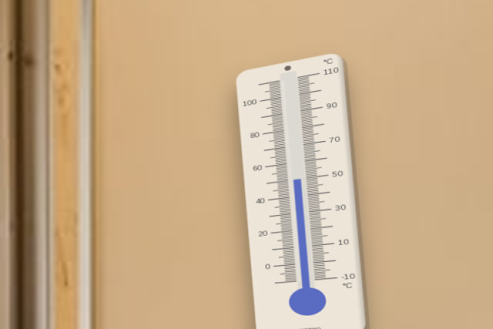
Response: 50
